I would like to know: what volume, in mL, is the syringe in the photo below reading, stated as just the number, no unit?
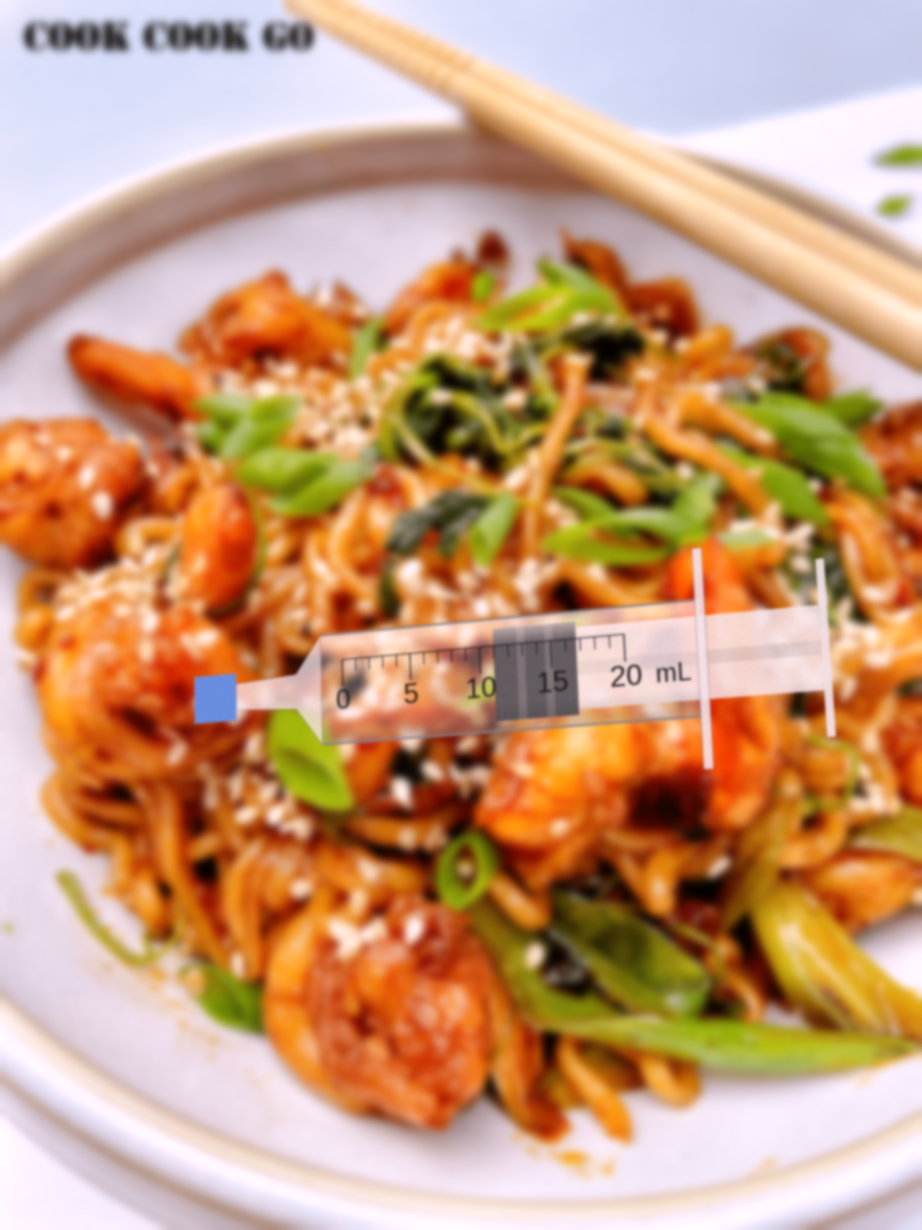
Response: 11
